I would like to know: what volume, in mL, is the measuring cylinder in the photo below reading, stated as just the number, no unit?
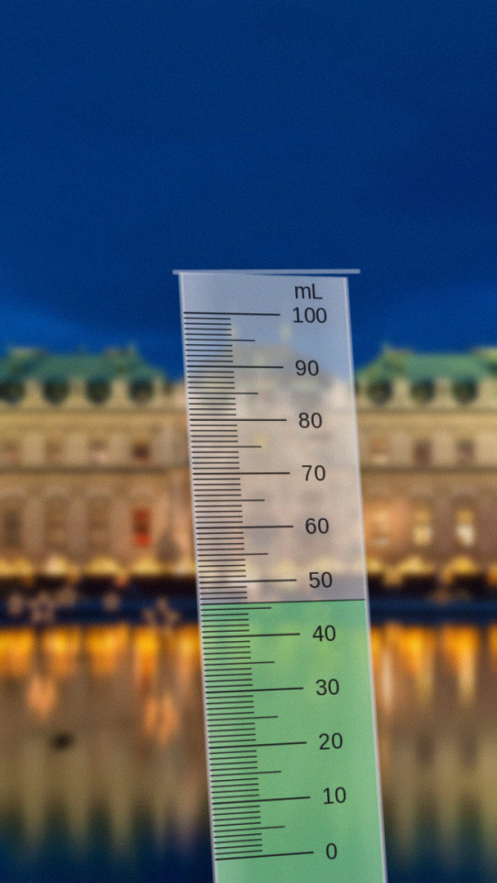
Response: 46
